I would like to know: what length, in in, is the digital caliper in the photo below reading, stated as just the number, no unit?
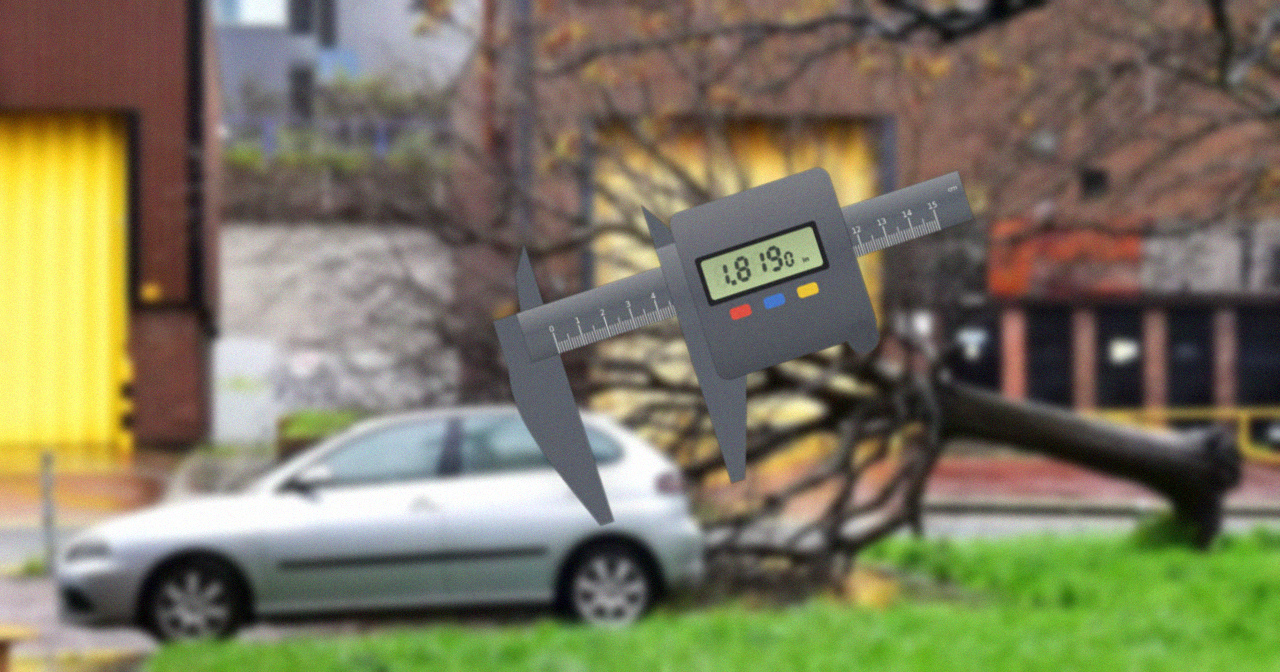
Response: 1.8190
